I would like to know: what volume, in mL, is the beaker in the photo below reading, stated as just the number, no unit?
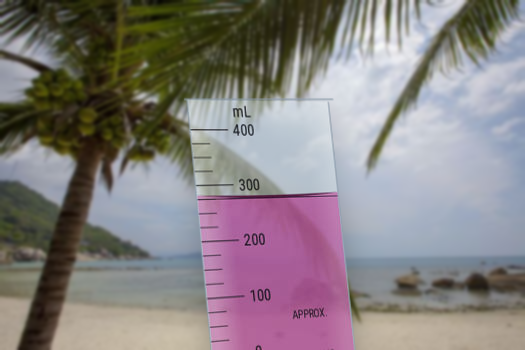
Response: 275
